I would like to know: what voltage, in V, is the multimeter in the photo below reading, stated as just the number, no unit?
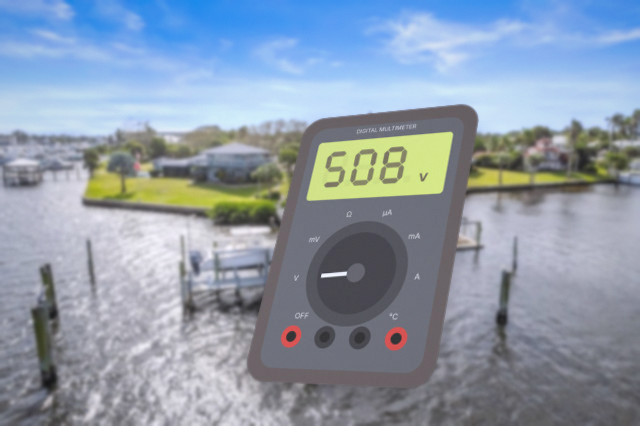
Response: 508
